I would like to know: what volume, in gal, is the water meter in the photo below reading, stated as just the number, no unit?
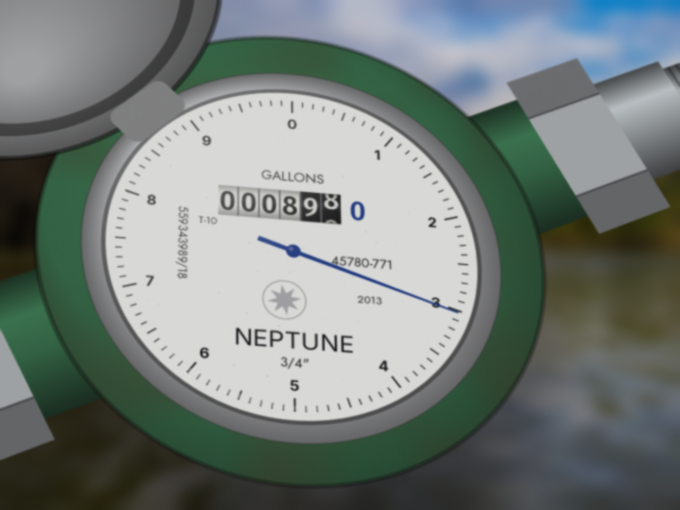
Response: 8983.0
